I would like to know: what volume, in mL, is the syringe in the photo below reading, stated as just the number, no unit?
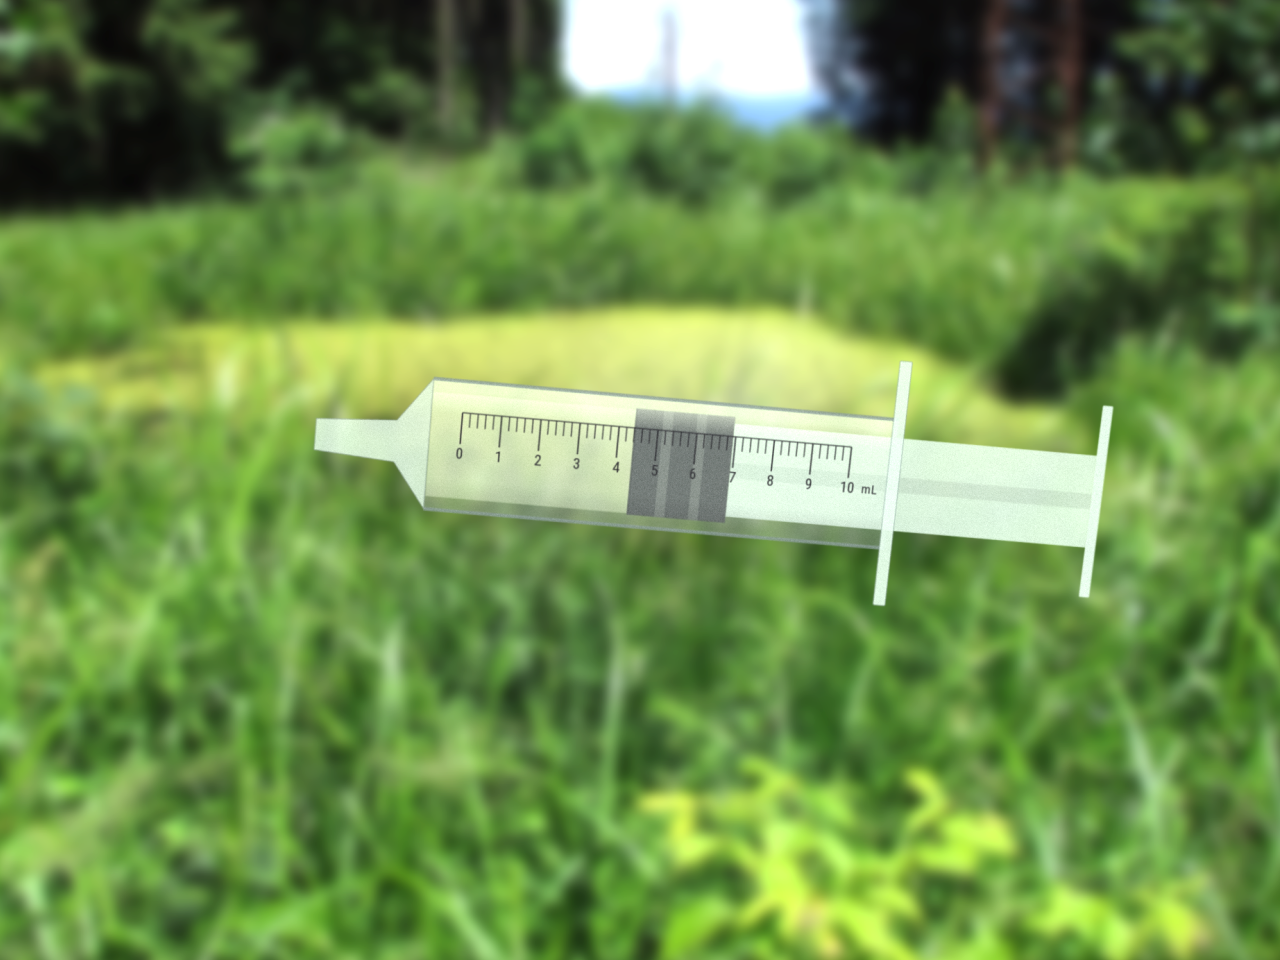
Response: 4.4
